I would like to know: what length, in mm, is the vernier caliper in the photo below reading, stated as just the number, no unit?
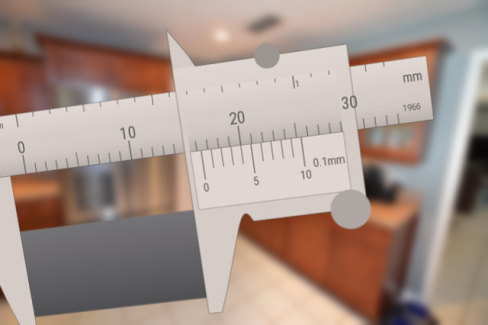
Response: 16.4
